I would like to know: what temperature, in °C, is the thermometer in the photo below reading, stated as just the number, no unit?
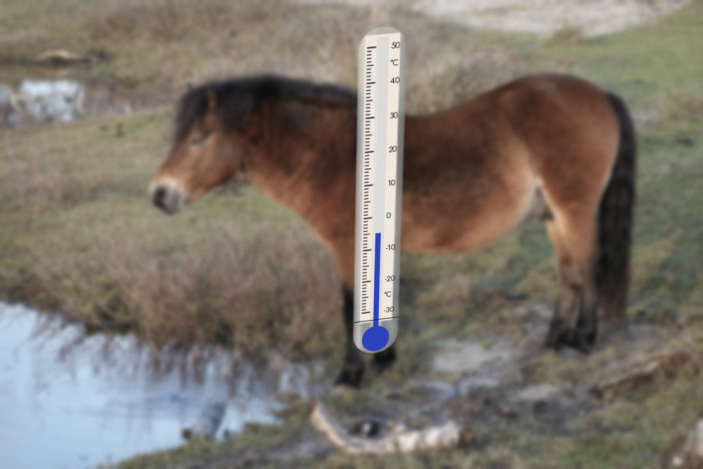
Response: -5
